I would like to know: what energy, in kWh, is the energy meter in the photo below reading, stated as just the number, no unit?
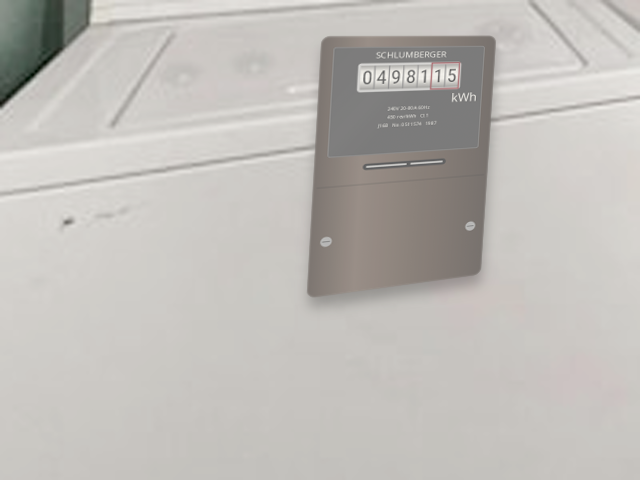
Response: 4981.15
